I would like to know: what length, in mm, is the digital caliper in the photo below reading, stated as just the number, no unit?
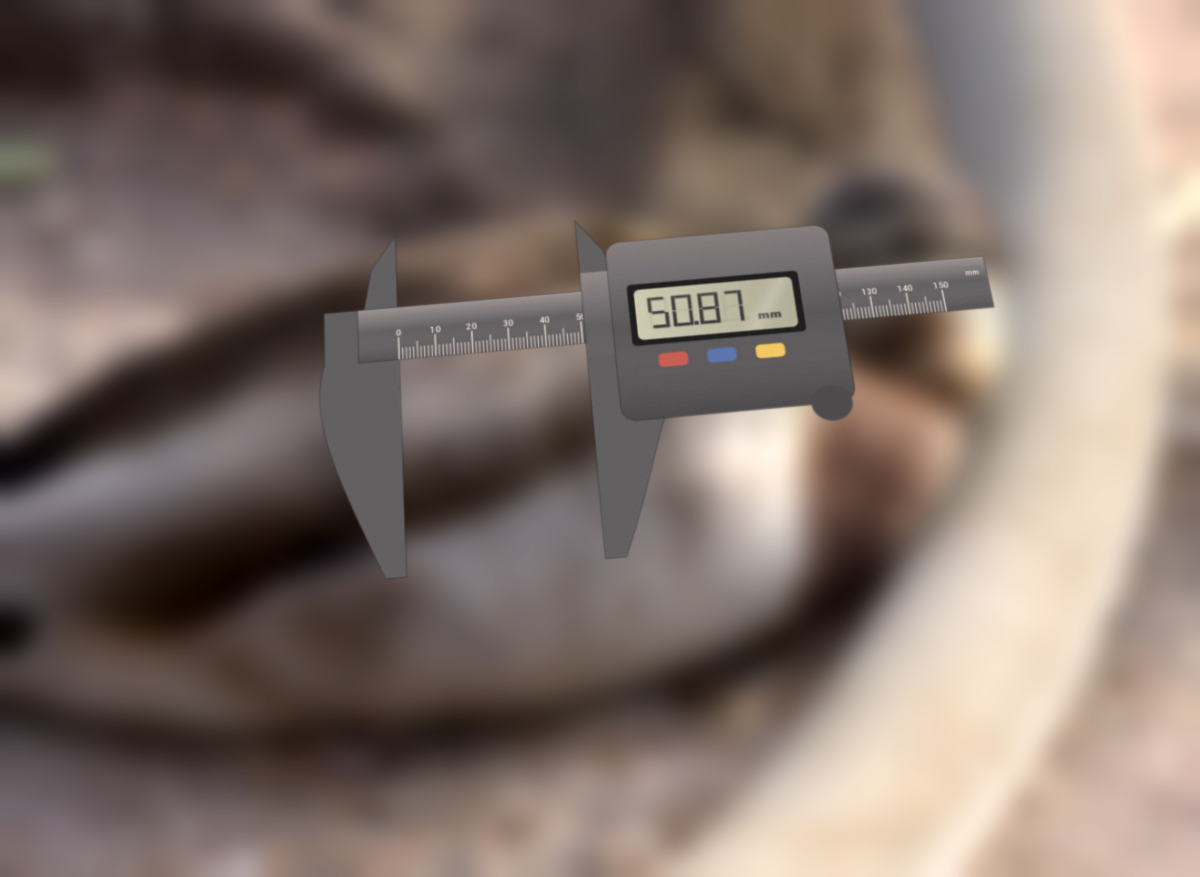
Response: 50.87
